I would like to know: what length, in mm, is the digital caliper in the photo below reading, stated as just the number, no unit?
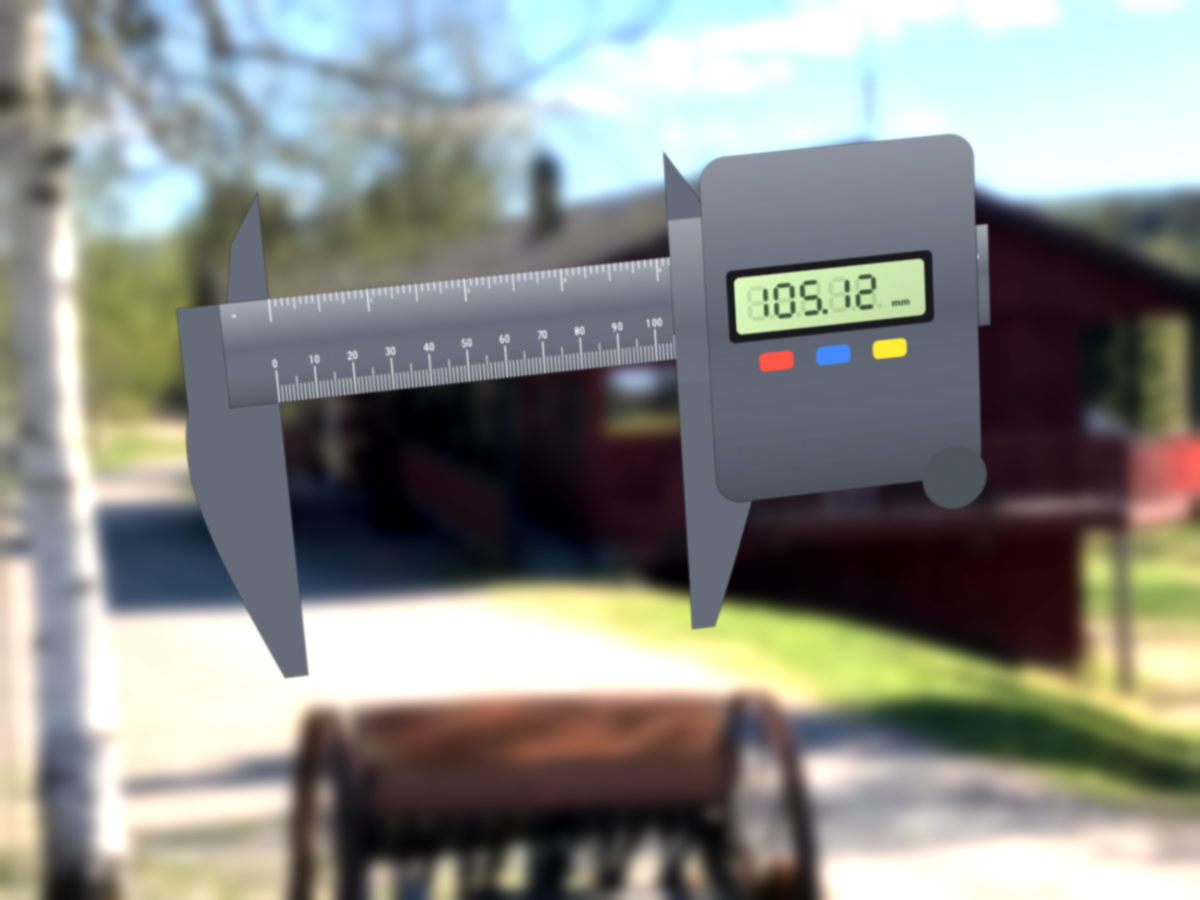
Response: 105.12
